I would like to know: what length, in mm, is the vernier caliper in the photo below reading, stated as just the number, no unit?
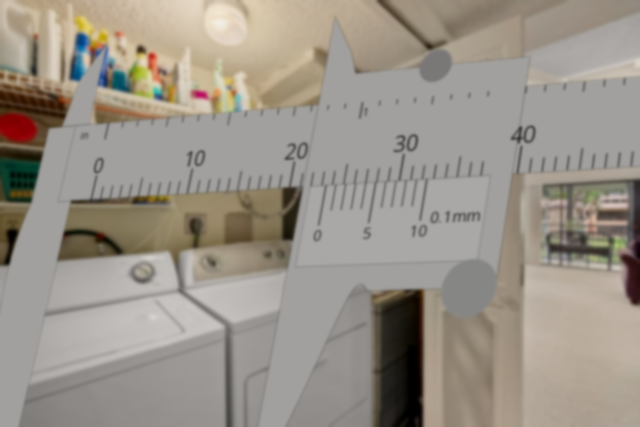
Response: 23.4
